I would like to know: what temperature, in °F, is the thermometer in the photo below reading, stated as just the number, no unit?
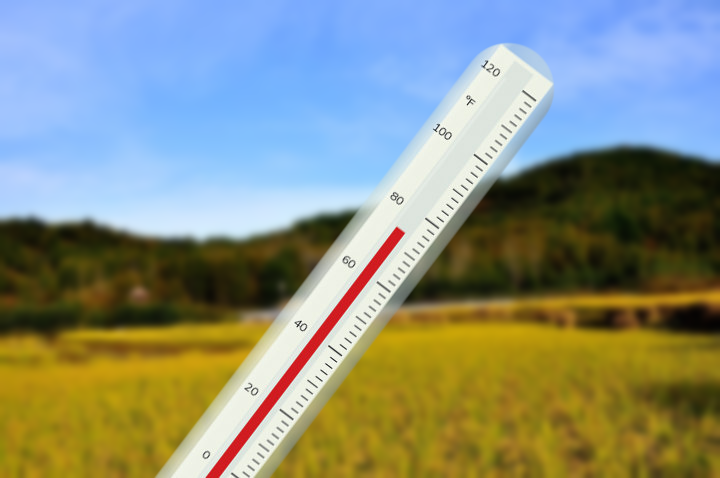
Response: 74
